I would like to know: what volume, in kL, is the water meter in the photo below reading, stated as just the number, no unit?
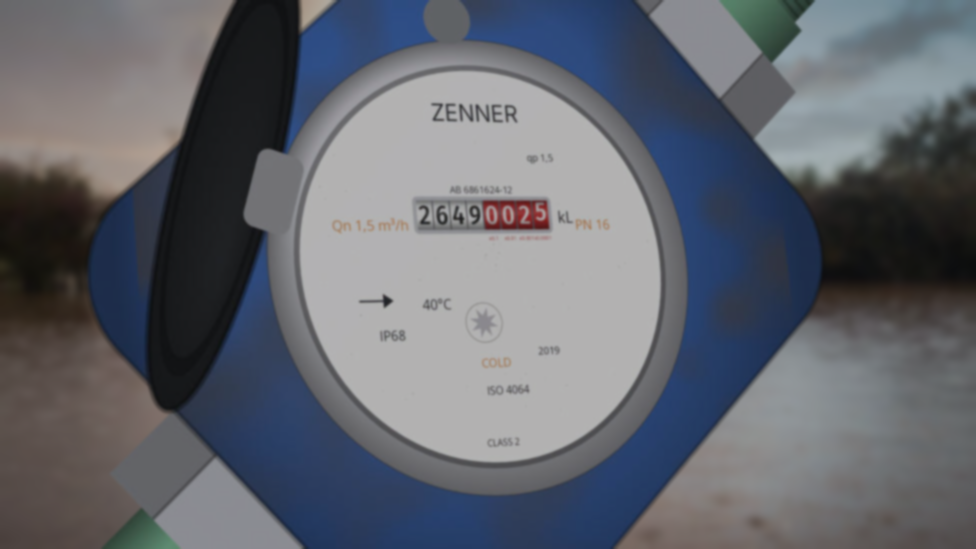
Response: 2649.0025
